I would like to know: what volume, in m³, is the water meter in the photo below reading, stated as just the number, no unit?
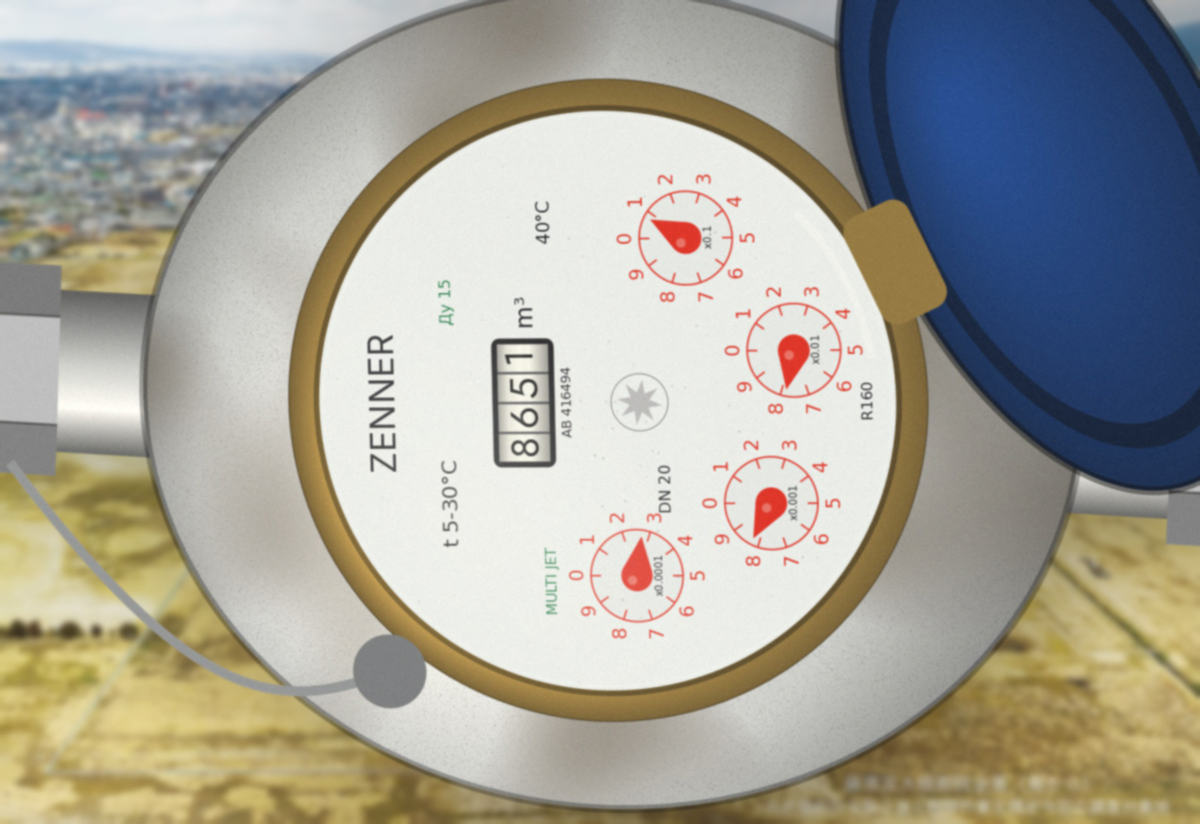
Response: 8651.0782
